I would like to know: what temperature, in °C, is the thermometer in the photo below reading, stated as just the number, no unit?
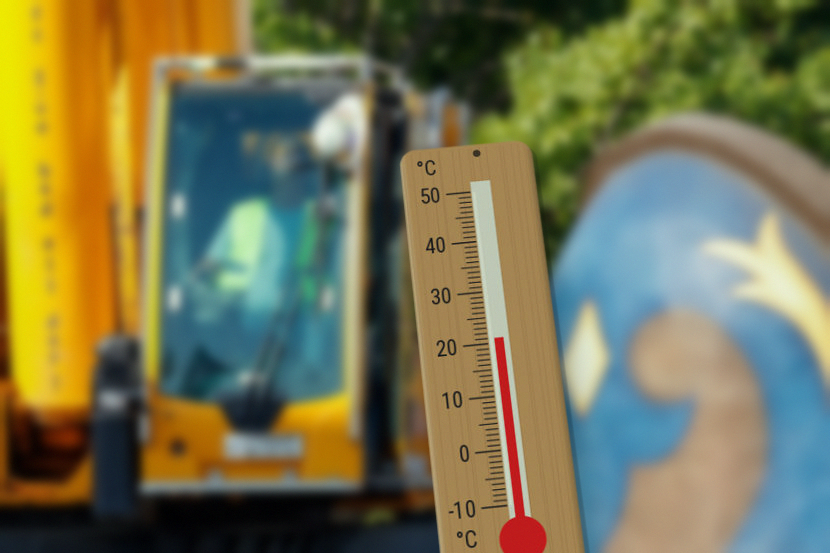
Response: 21
